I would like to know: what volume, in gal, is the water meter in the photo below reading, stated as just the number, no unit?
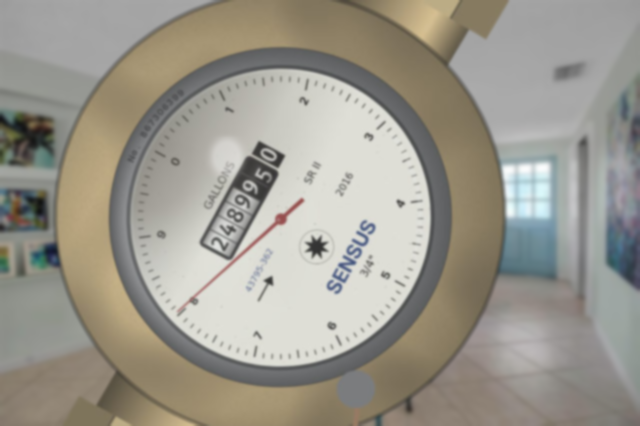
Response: 2489948.0
